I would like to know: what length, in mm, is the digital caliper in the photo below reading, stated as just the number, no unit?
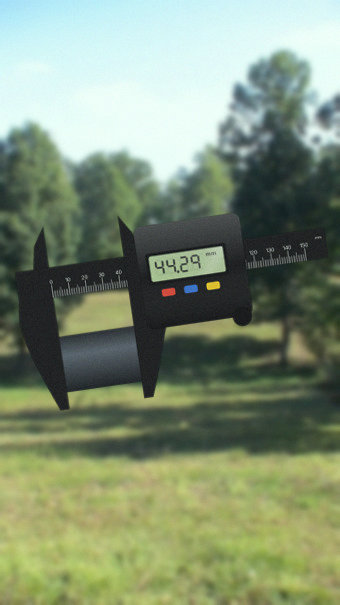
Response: 44.29
